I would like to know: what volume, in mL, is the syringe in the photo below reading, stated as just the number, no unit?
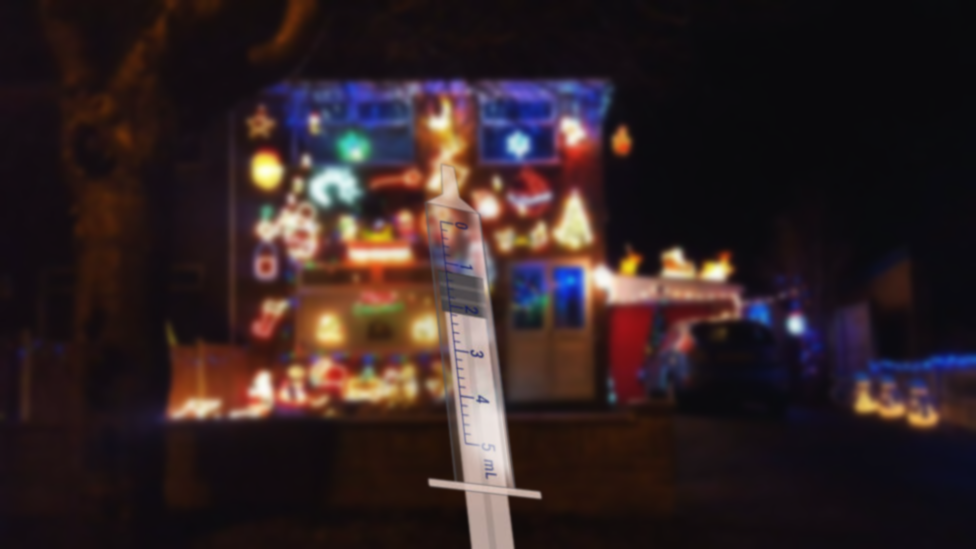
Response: 1.2
